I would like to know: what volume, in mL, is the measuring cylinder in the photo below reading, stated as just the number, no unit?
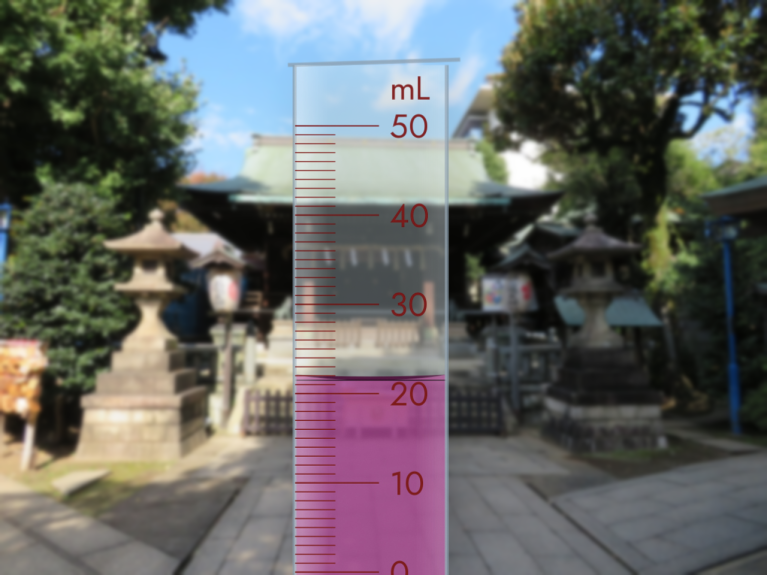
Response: 21.5
